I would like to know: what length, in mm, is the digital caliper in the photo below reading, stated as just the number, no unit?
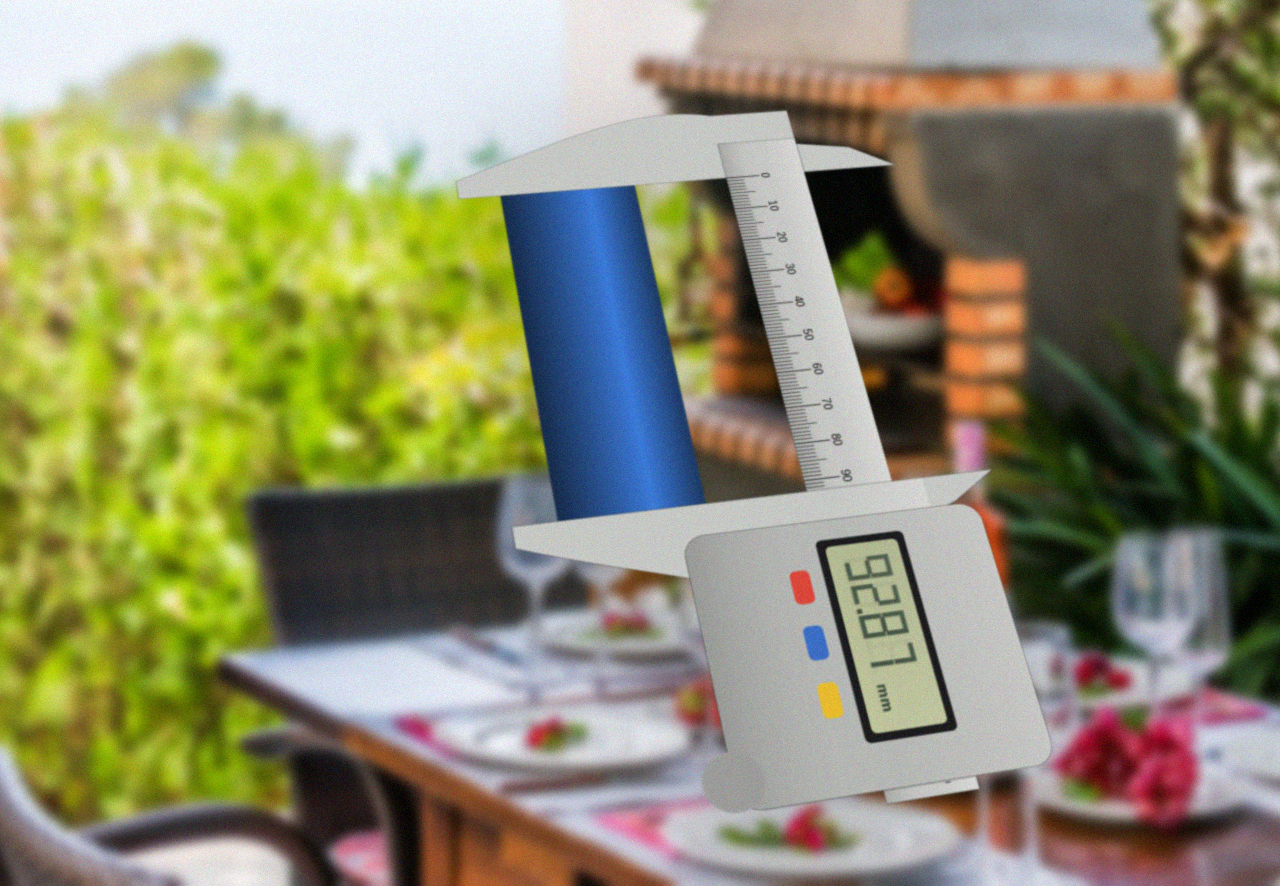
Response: 92.87
